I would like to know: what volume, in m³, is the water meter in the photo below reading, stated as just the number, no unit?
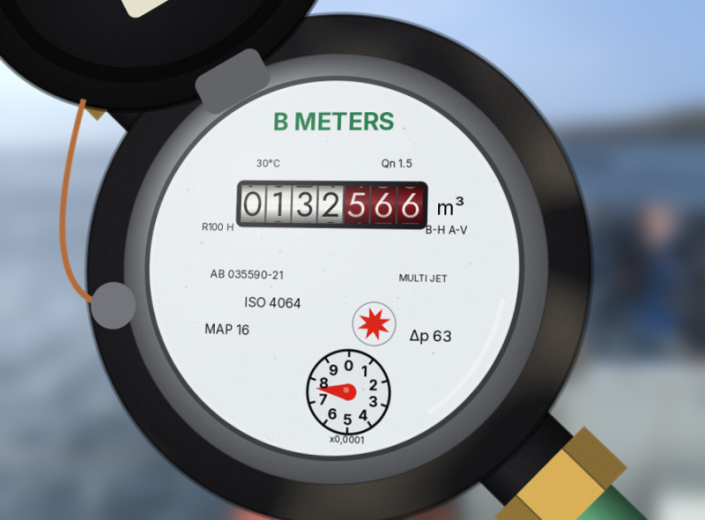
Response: 132.5667
